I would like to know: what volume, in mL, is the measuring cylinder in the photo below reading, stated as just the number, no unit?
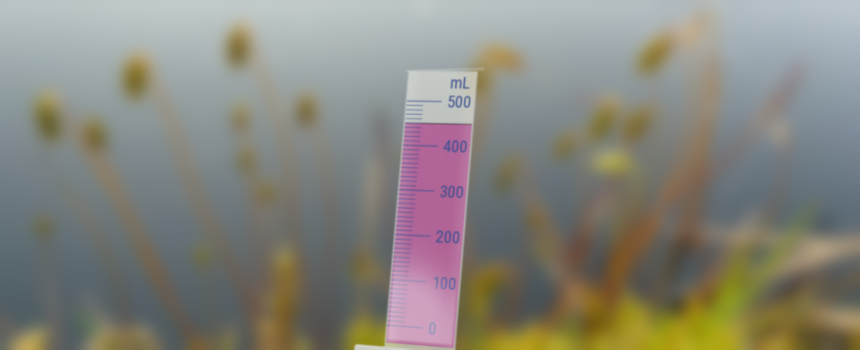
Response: 450
